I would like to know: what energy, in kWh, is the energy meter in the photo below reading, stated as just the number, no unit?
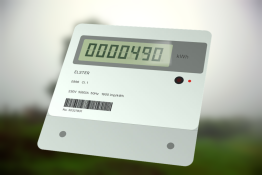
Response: 490
